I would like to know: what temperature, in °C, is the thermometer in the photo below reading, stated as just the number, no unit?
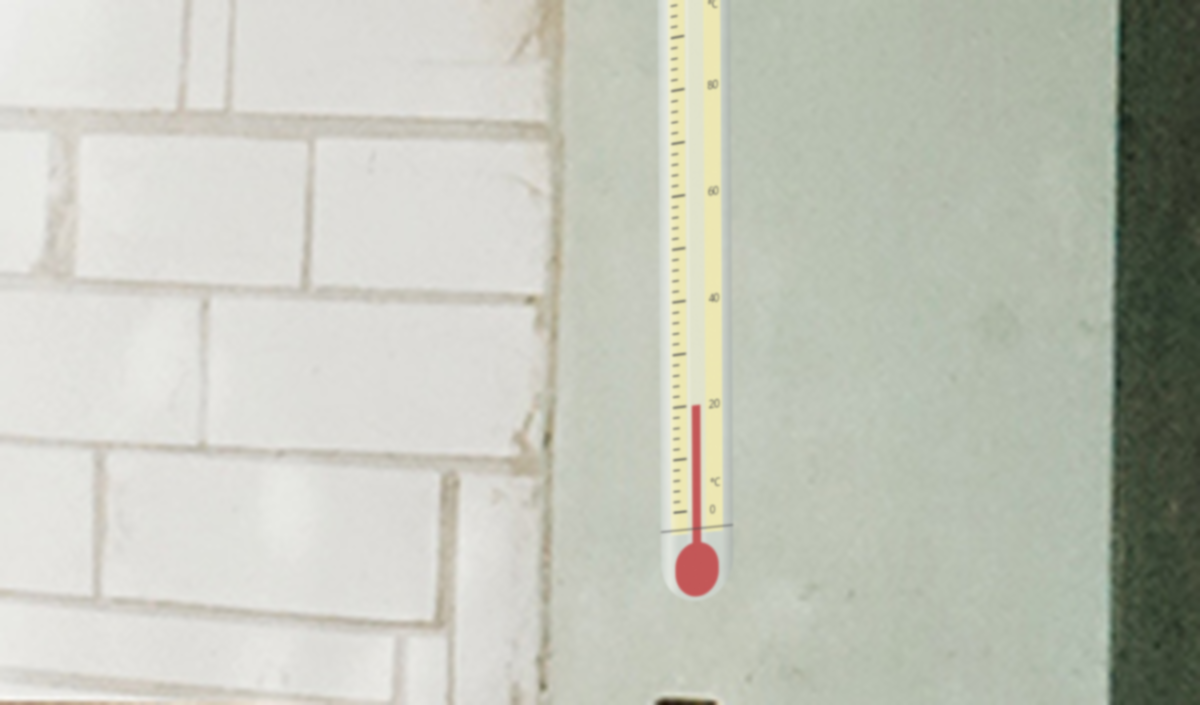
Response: 20
